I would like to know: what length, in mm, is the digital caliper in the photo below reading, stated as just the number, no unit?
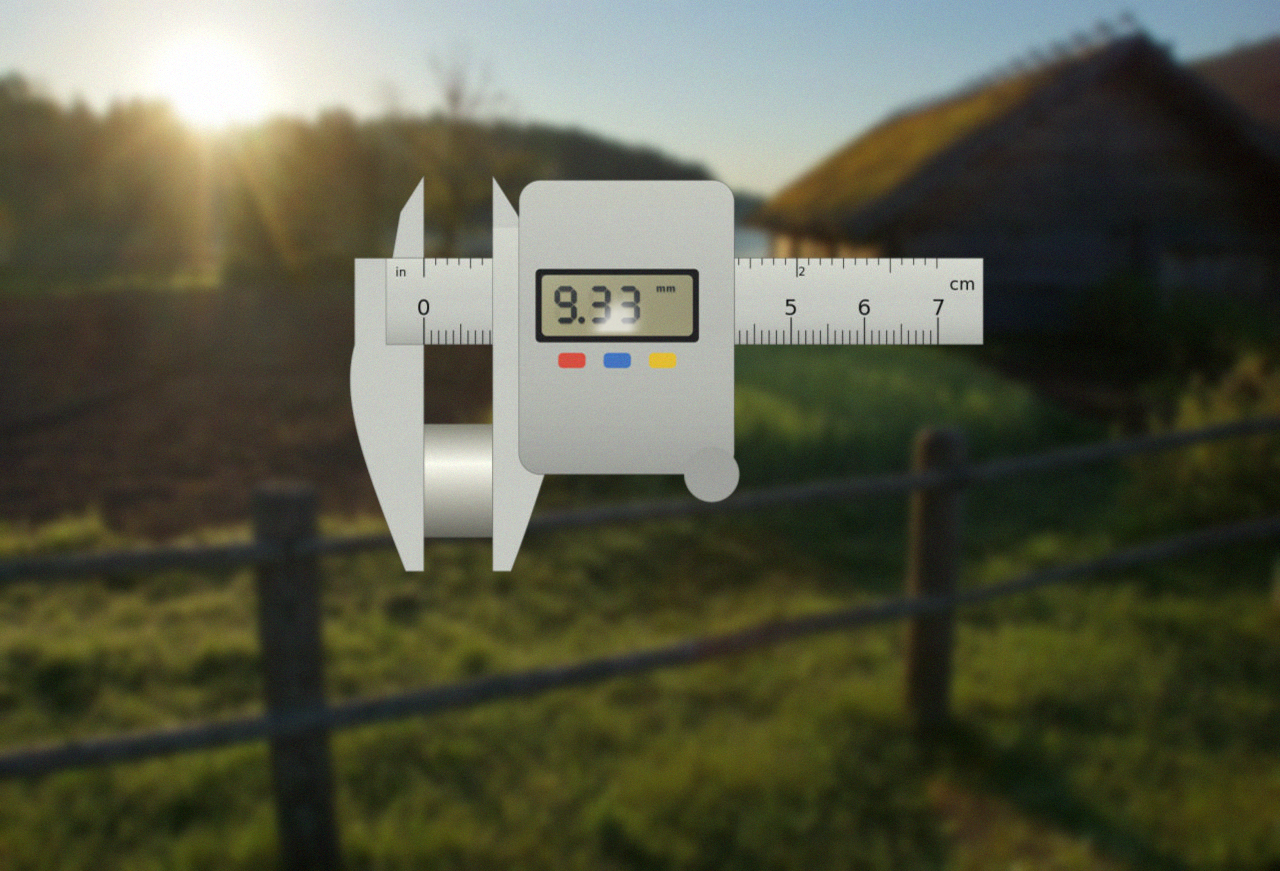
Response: 9.33
